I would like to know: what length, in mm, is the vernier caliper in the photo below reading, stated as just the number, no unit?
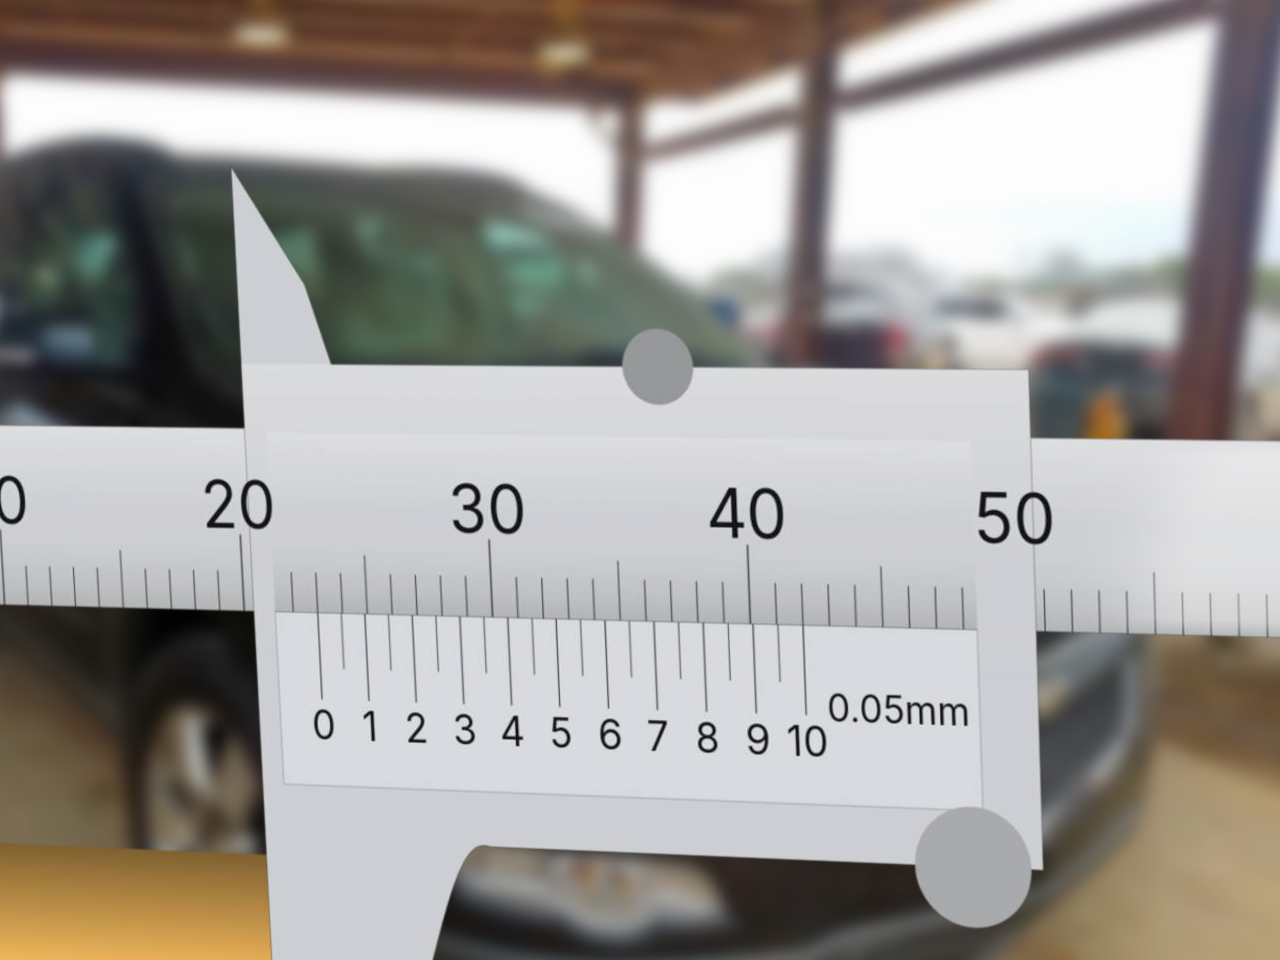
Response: 23.0
